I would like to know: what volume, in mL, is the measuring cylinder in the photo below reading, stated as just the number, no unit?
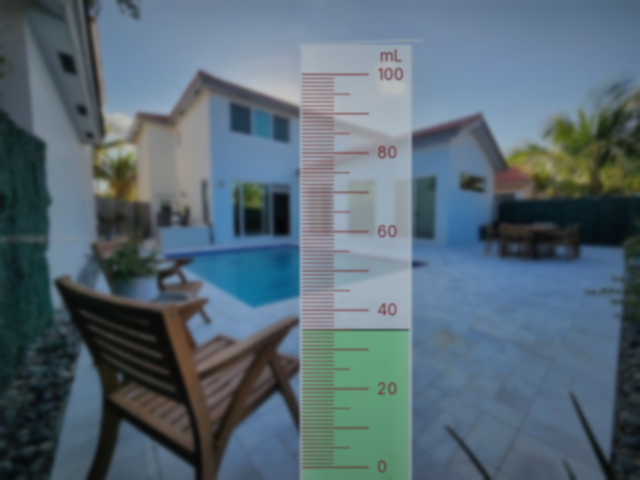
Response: 35
